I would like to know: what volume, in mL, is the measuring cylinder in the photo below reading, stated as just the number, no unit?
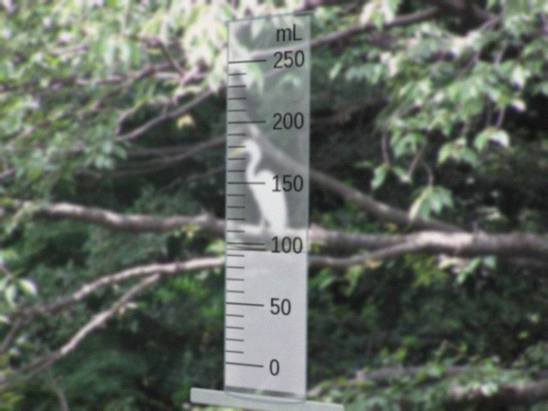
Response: 95
